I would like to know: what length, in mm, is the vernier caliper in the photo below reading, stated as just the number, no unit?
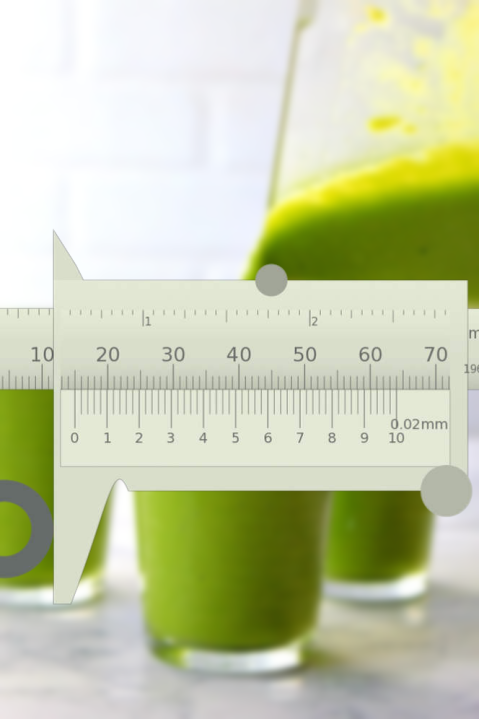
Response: 15.0
